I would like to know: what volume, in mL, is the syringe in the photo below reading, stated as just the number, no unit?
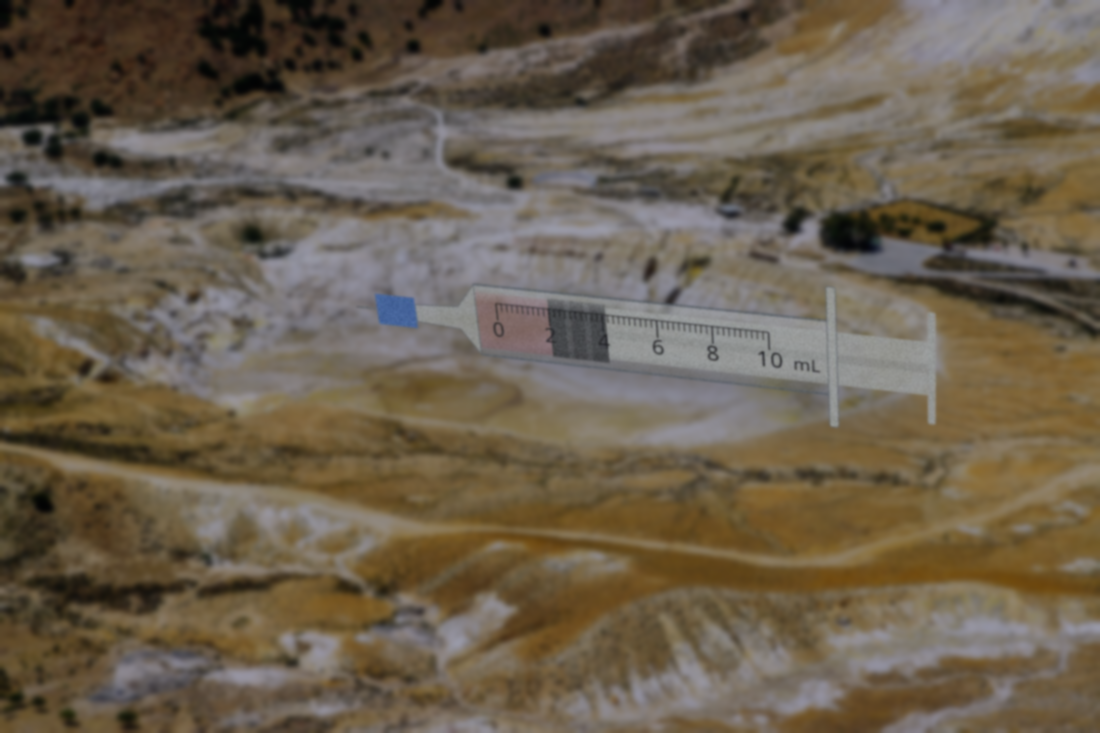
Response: 2
